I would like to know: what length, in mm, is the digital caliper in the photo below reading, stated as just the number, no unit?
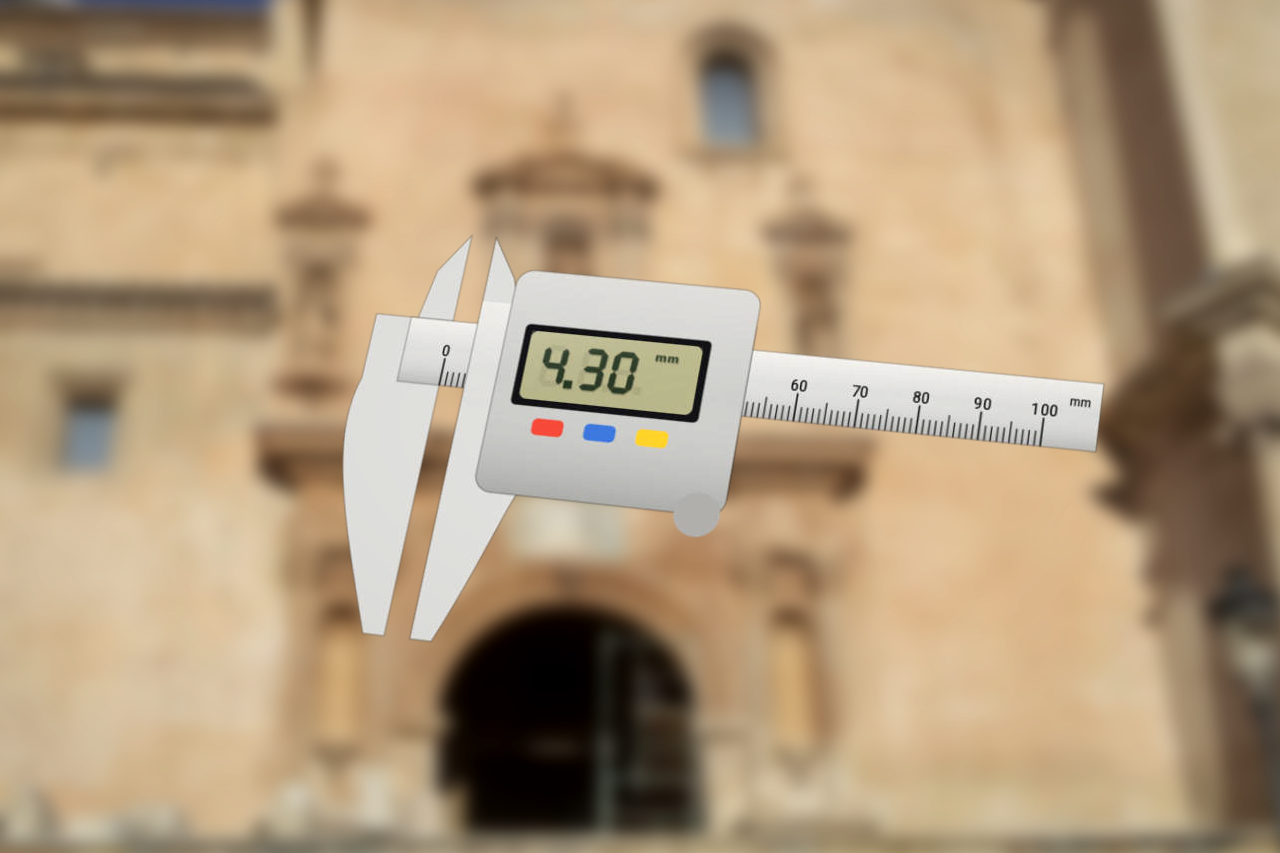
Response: 4.30
